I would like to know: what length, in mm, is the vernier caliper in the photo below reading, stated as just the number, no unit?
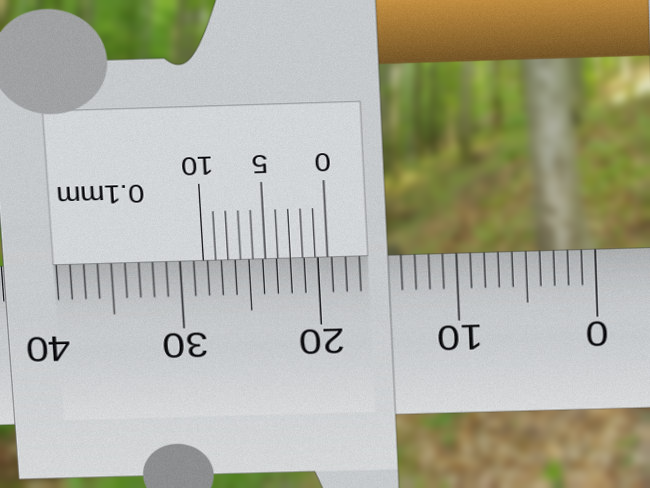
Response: 19.3
